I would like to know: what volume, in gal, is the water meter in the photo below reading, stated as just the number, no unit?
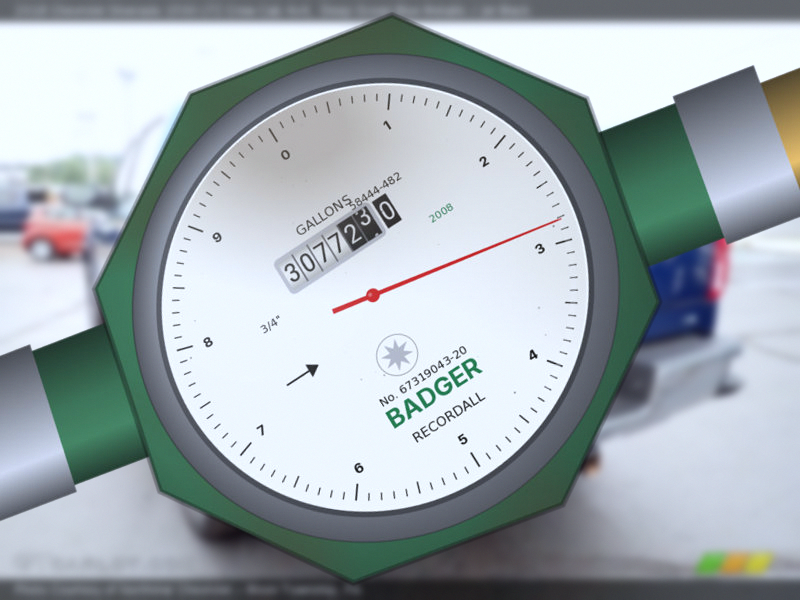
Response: 3077232.8
